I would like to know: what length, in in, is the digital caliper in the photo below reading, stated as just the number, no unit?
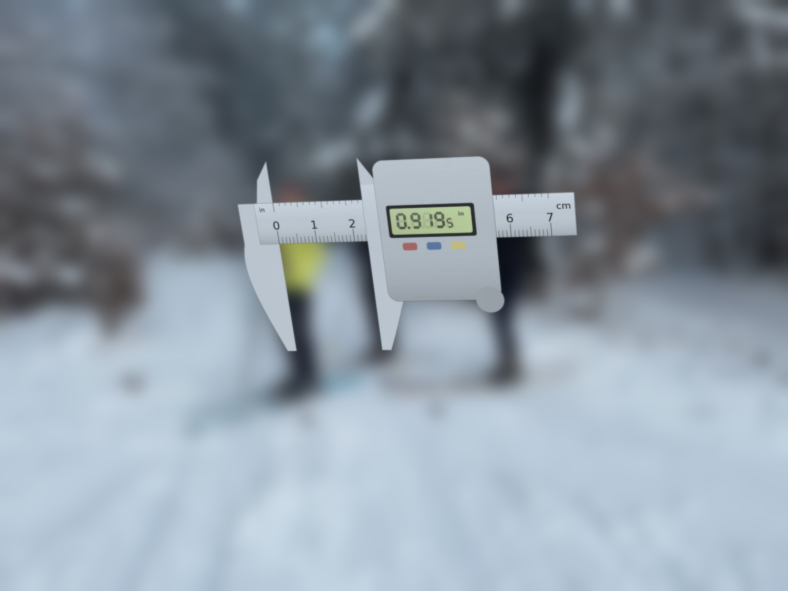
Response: 0.9195
